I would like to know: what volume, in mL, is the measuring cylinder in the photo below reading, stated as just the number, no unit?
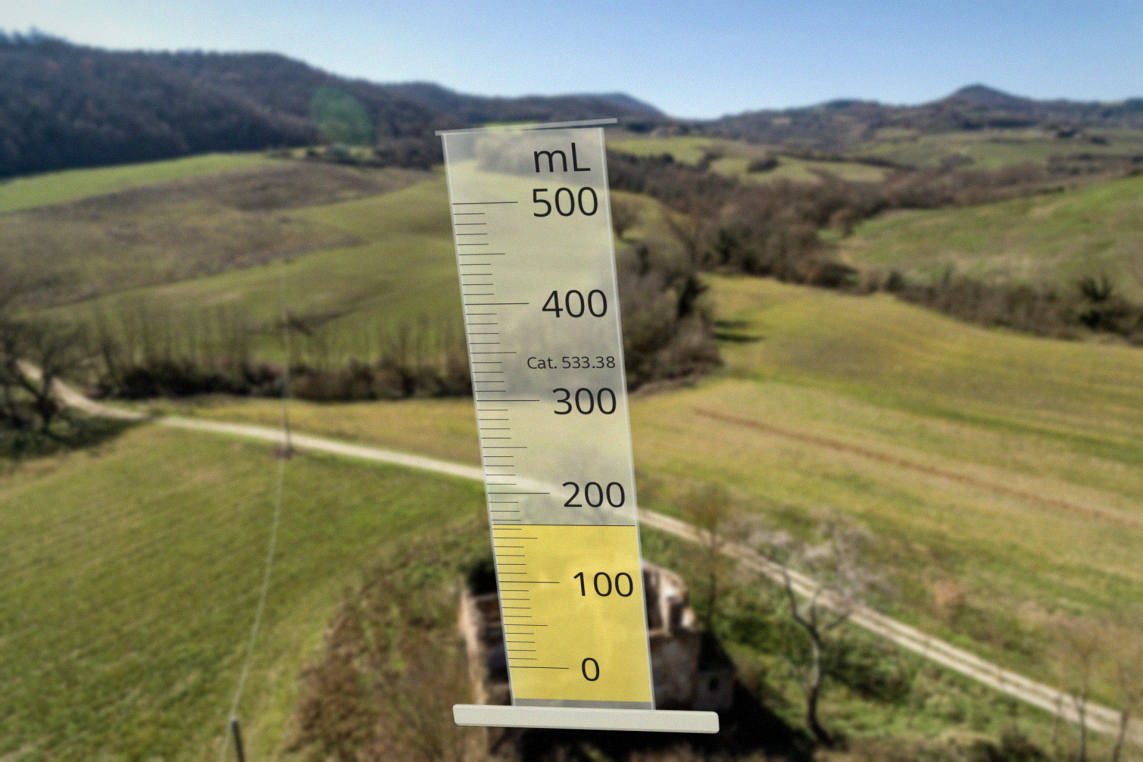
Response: 165
